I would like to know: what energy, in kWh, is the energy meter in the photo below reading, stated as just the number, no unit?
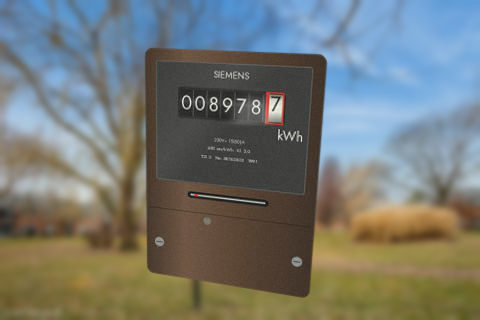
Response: 8978.7
